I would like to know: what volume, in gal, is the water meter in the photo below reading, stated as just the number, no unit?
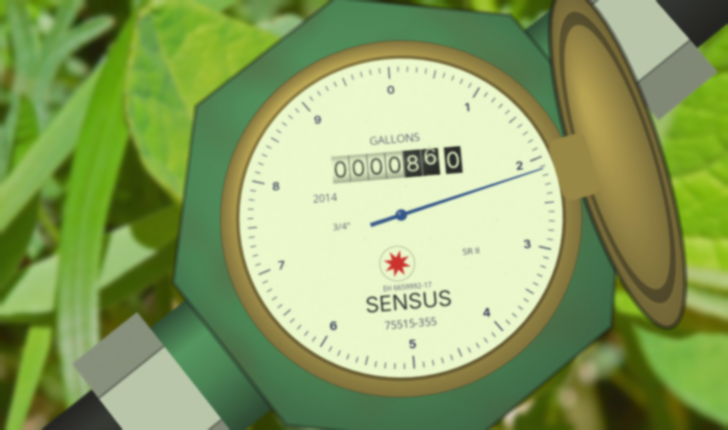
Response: 862.1
